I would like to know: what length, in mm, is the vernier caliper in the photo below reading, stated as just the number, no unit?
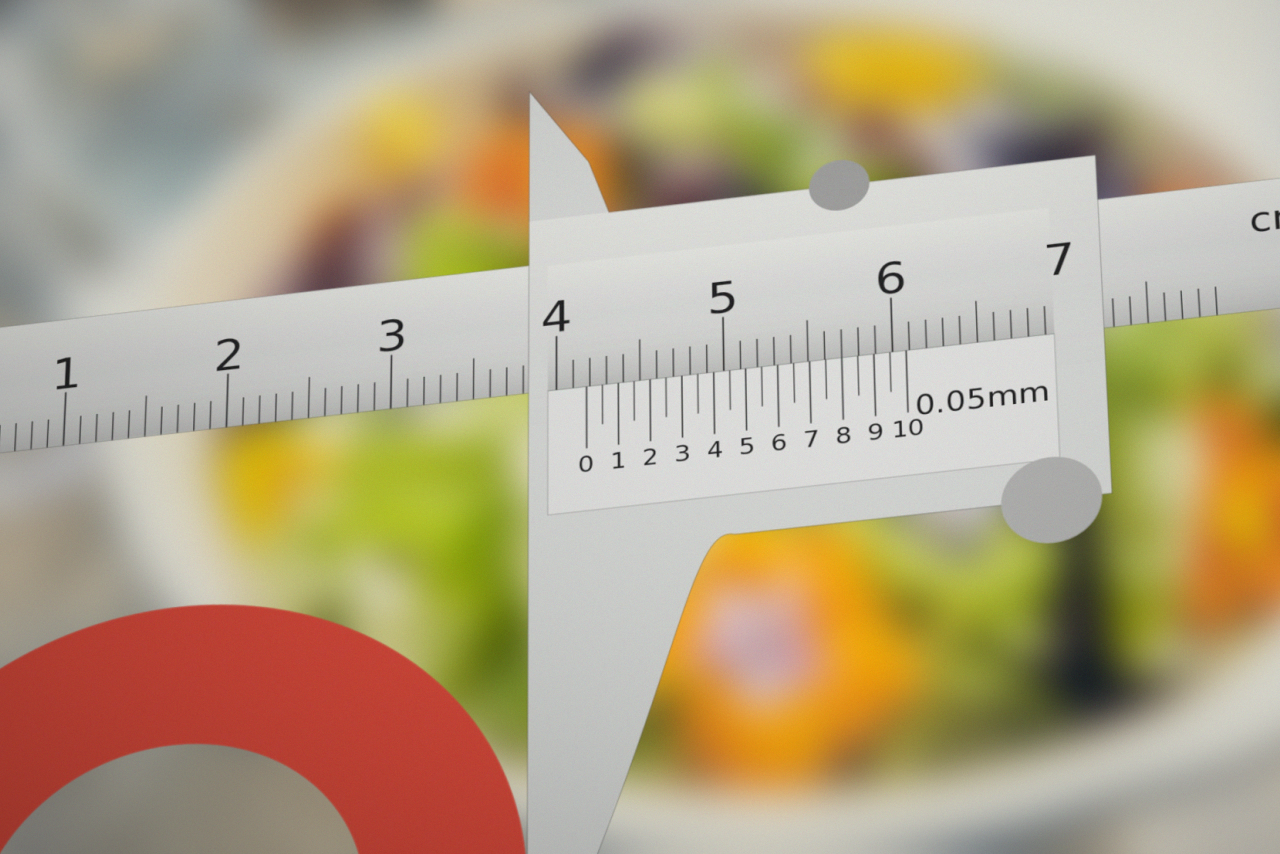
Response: 41.8
